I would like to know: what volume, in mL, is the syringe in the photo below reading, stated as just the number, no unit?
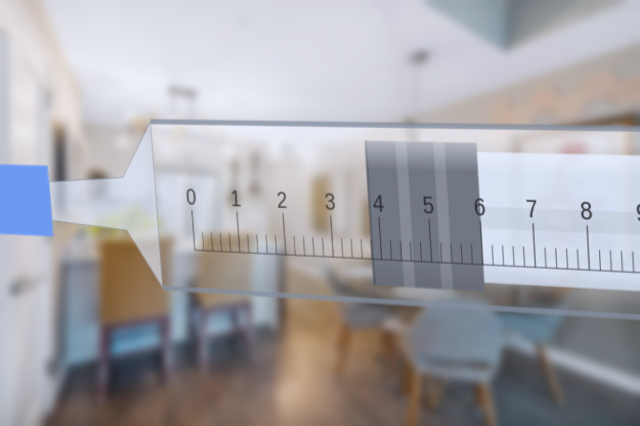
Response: 3.8
